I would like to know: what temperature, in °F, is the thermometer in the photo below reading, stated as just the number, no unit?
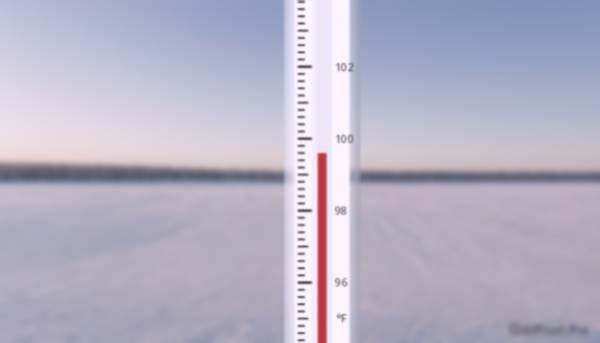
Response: 99.6
